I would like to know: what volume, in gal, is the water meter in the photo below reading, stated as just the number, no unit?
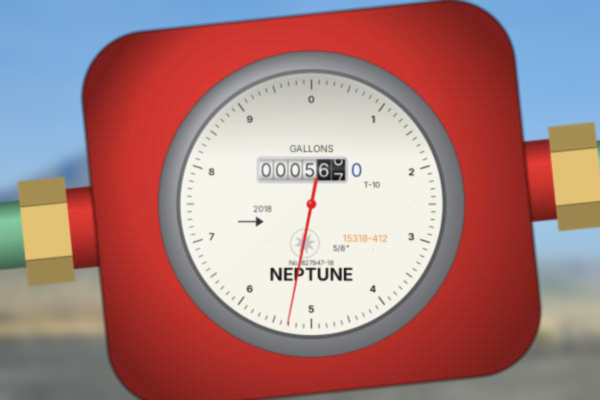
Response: 5665.3
